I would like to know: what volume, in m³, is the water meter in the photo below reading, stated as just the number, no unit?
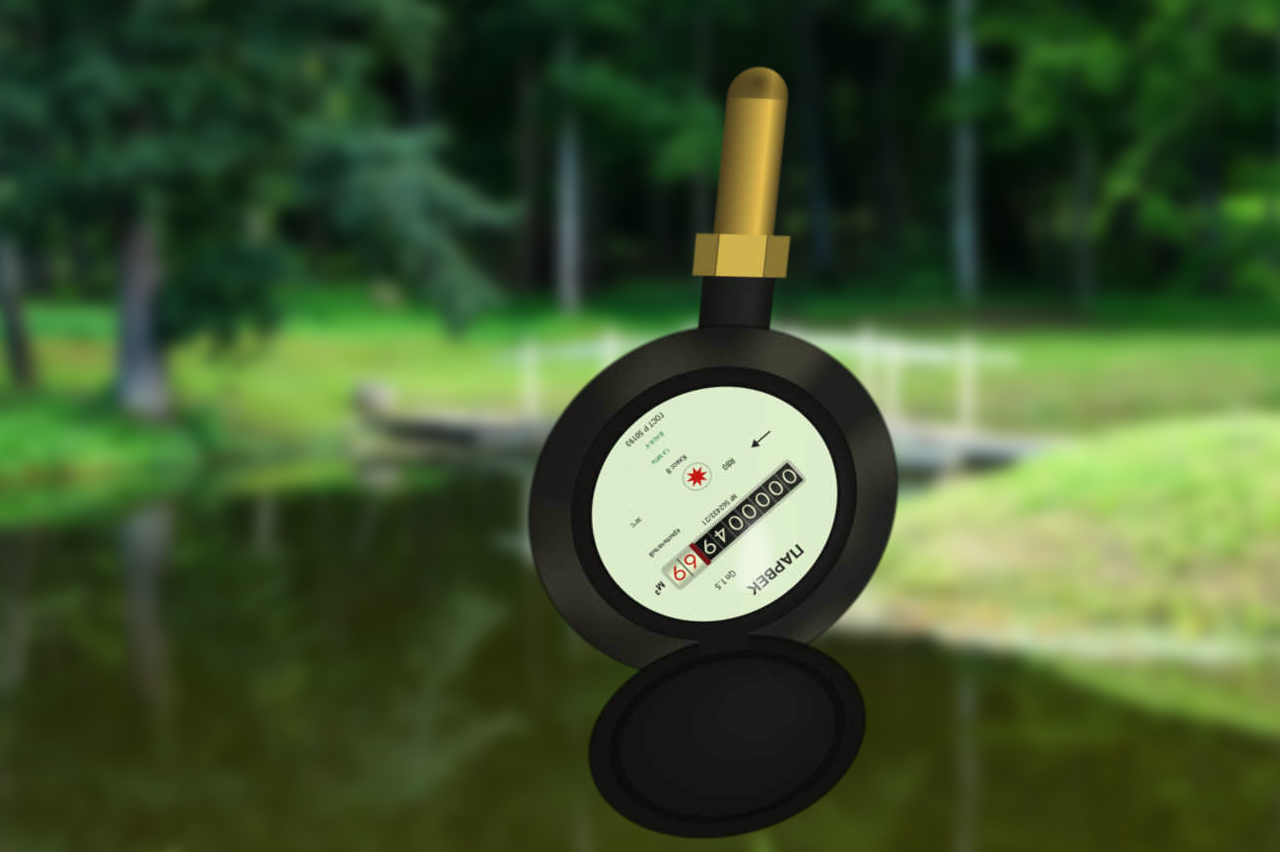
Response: 49.69
